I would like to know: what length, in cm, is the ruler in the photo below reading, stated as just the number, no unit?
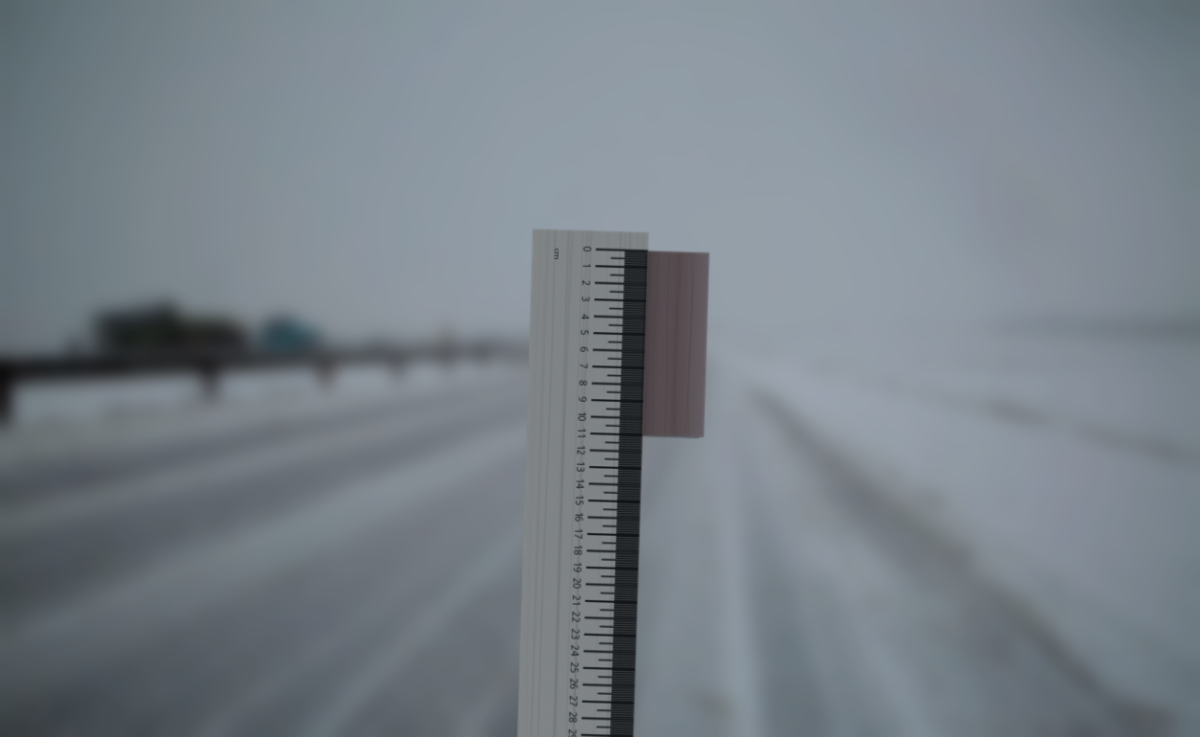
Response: 11
